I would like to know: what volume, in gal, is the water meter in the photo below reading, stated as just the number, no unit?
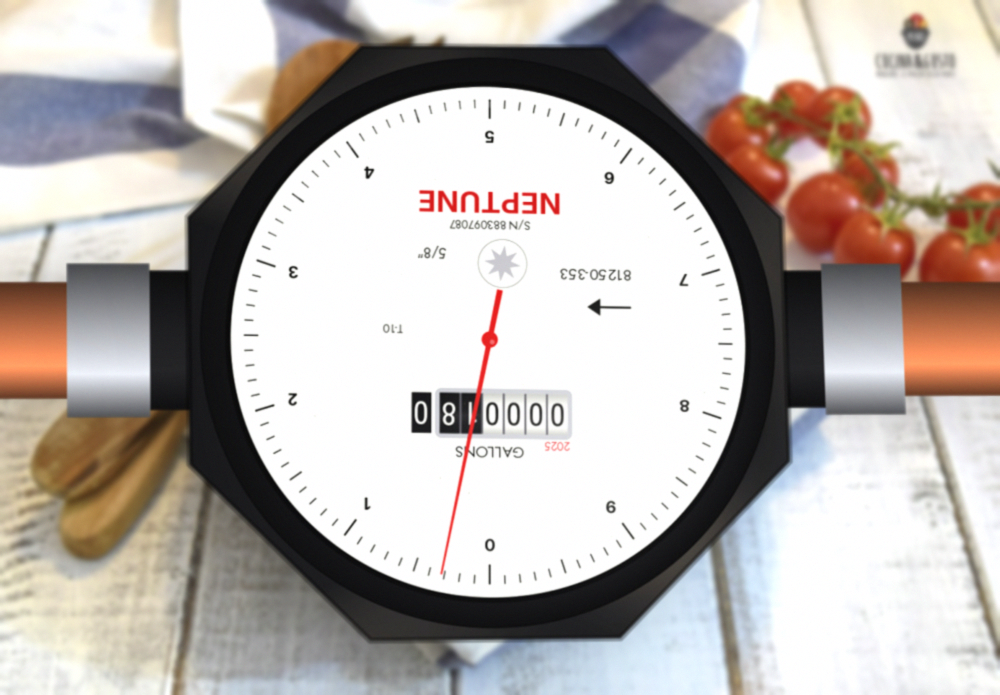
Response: 180.3
